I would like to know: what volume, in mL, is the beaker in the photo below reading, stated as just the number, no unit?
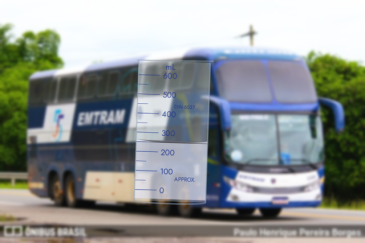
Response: 250
